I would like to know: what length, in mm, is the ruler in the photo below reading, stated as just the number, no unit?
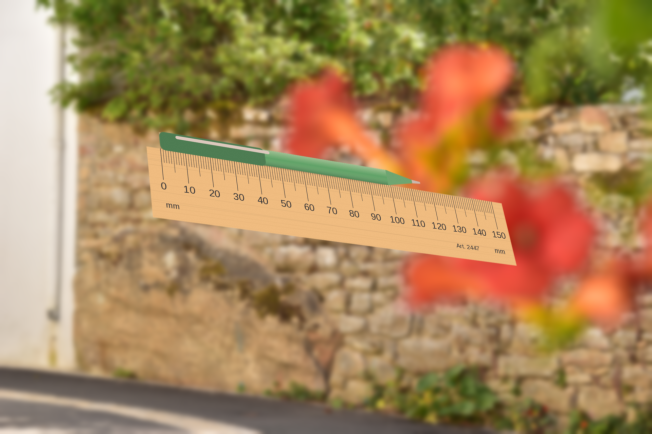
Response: 115
